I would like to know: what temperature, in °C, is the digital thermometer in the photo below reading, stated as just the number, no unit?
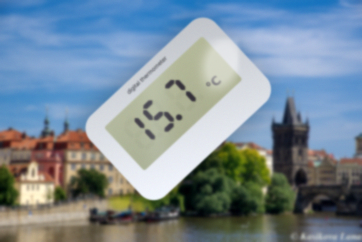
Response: 15.7
